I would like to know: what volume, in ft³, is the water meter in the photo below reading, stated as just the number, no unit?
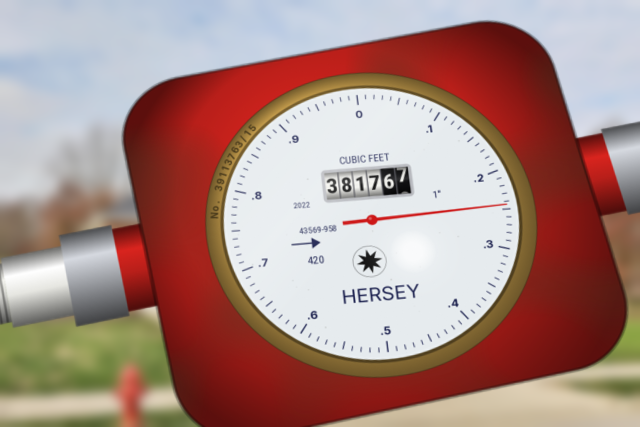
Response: 381767.24
